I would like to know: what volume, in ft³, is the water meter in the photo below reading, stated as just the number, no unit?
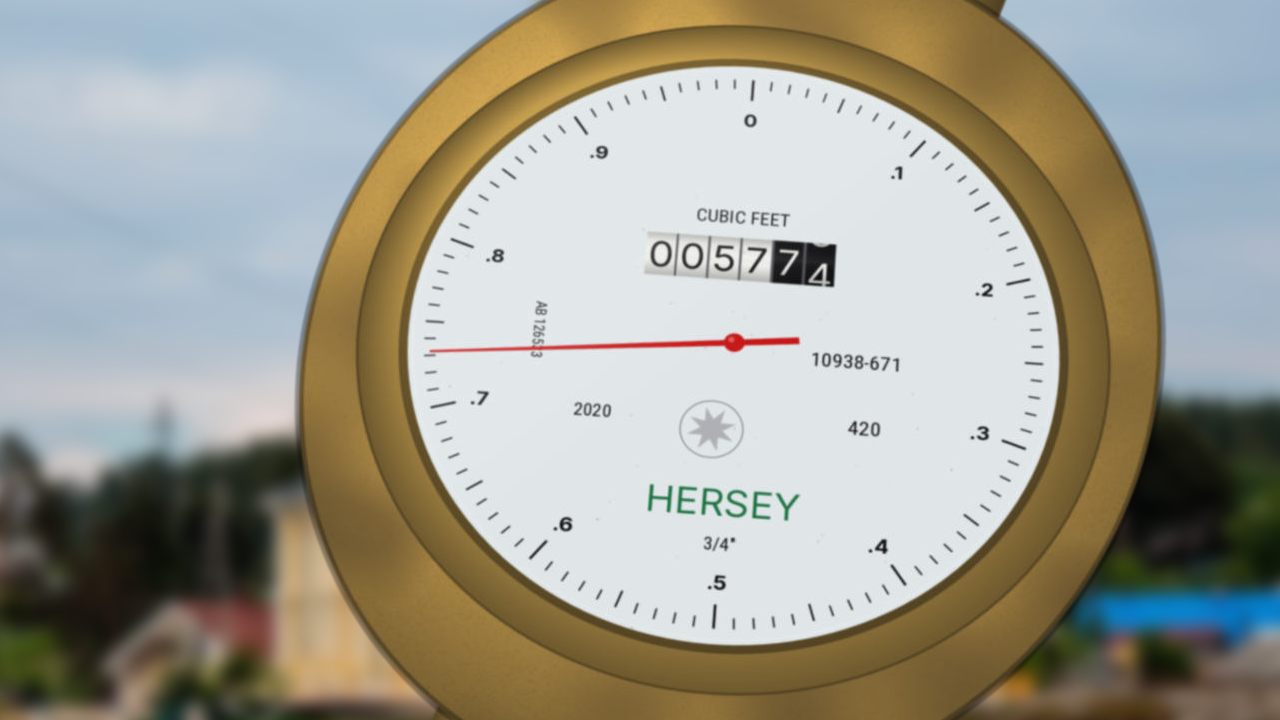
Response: 5773.73
